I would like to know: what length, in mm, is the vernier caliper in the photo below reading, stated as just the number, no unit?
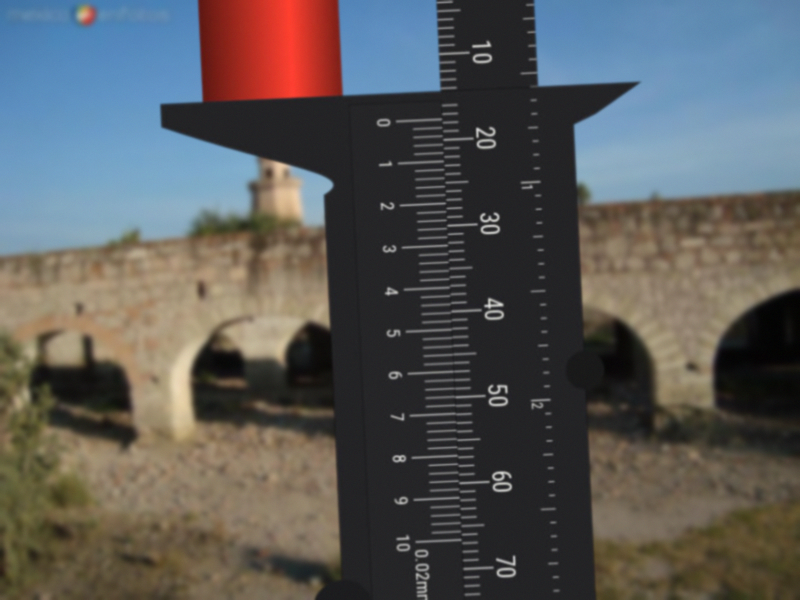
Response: 17.6
